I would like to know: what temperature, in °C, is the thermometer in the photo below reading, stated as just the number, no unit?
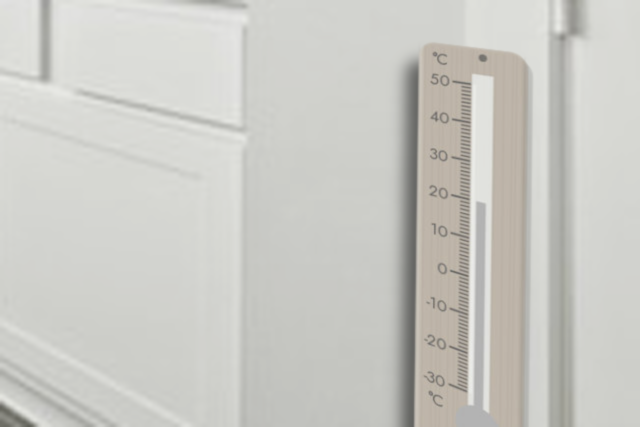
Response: 20
